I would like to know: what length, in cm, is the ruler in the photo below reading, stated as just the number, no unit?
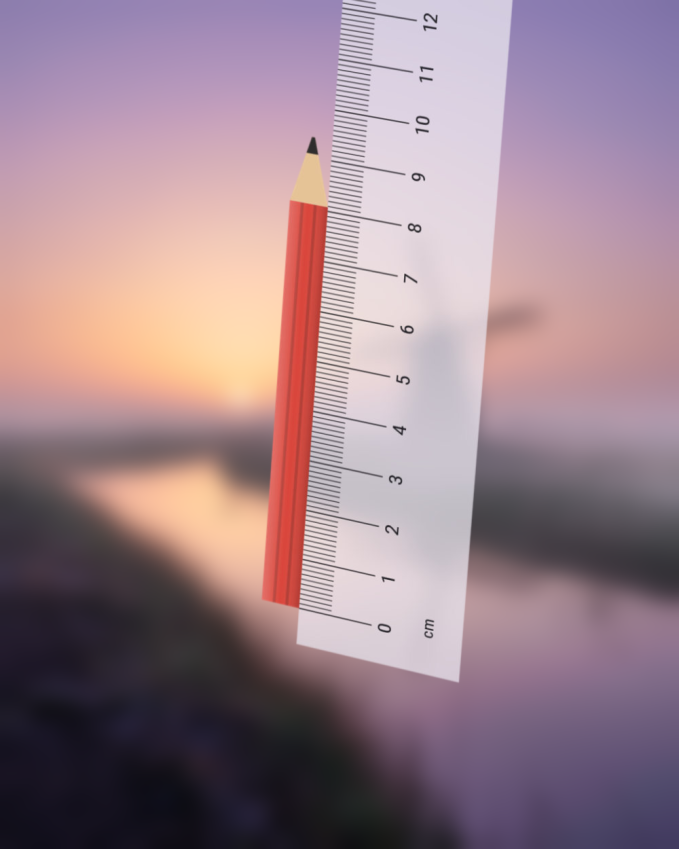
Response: 9.4
